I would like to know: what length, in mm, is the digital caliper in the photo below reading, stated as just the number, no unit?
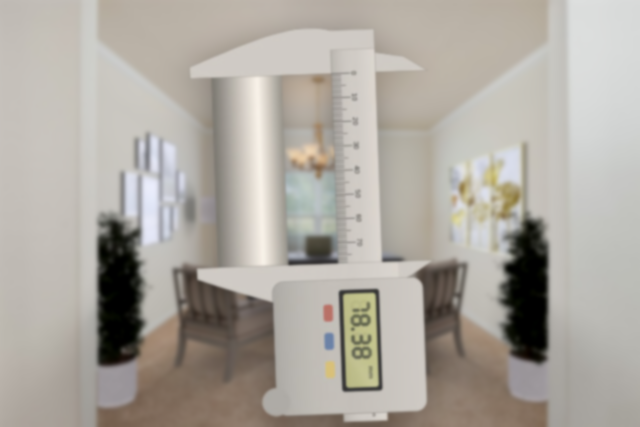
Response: 78.38
